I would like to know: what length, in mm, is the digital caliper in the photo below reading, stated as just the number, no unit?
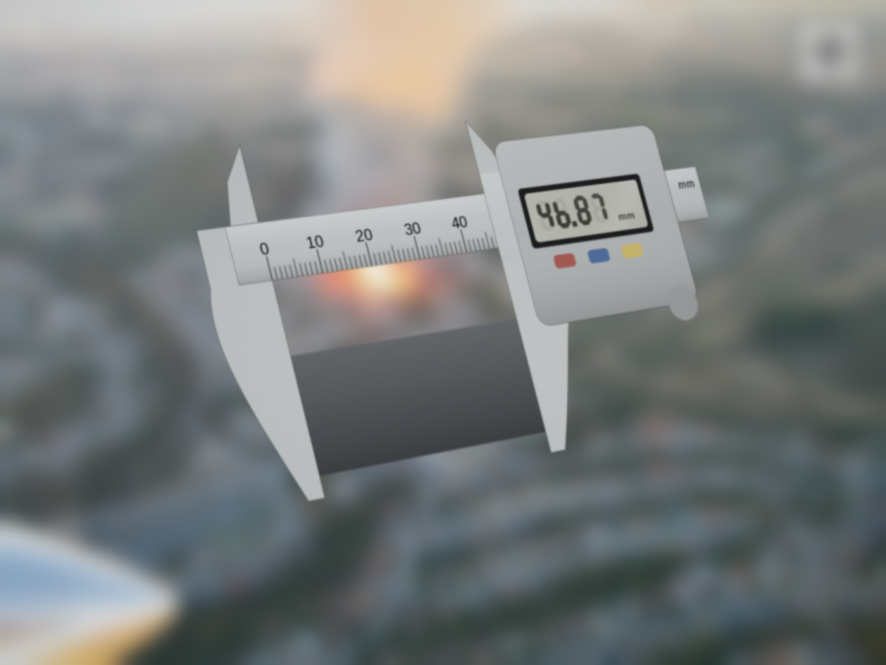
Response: 46.87
